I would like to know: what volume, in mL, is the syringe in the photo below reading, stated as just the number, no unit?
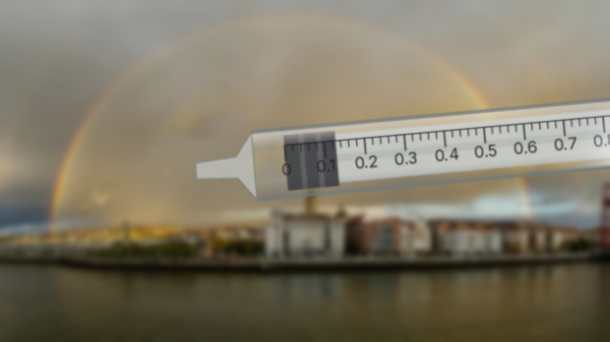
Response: 0
